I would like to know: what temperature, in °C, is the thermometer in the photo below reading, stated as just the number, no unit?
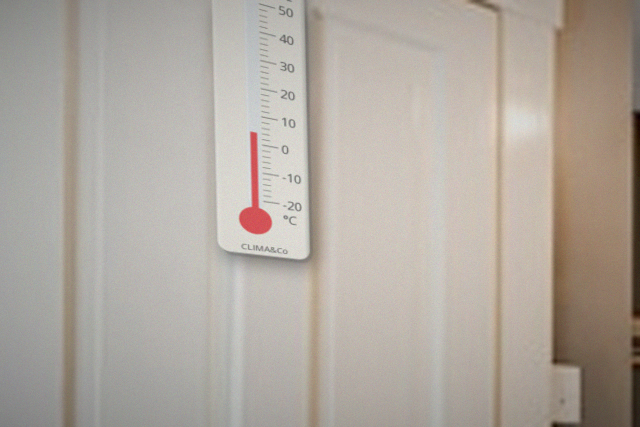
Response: 4
